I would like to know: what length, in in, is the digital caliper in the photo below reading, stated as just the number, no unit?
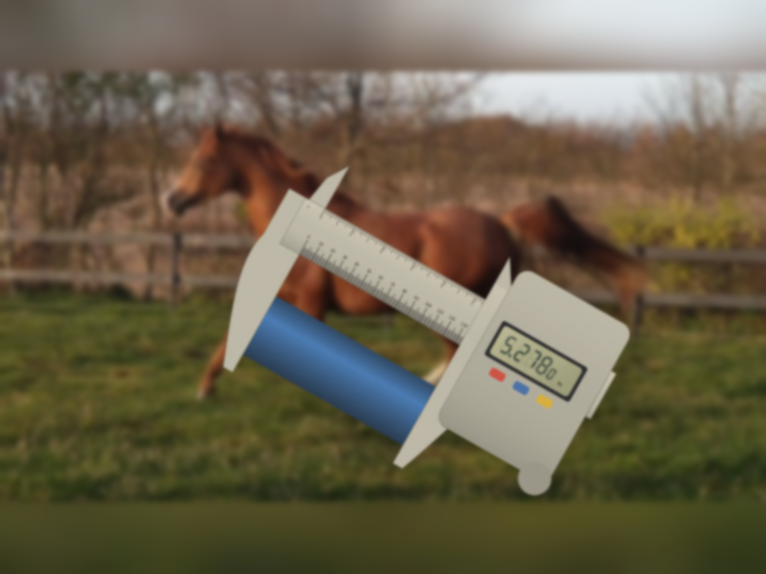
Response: 5.2780
